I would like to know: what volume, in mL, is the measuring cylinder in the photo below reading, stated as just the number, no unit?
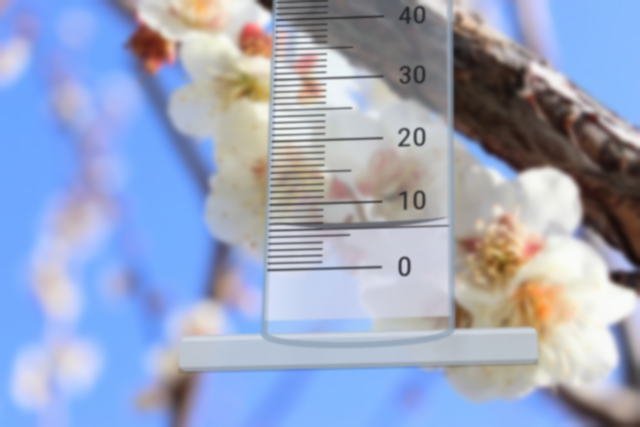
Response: 6
